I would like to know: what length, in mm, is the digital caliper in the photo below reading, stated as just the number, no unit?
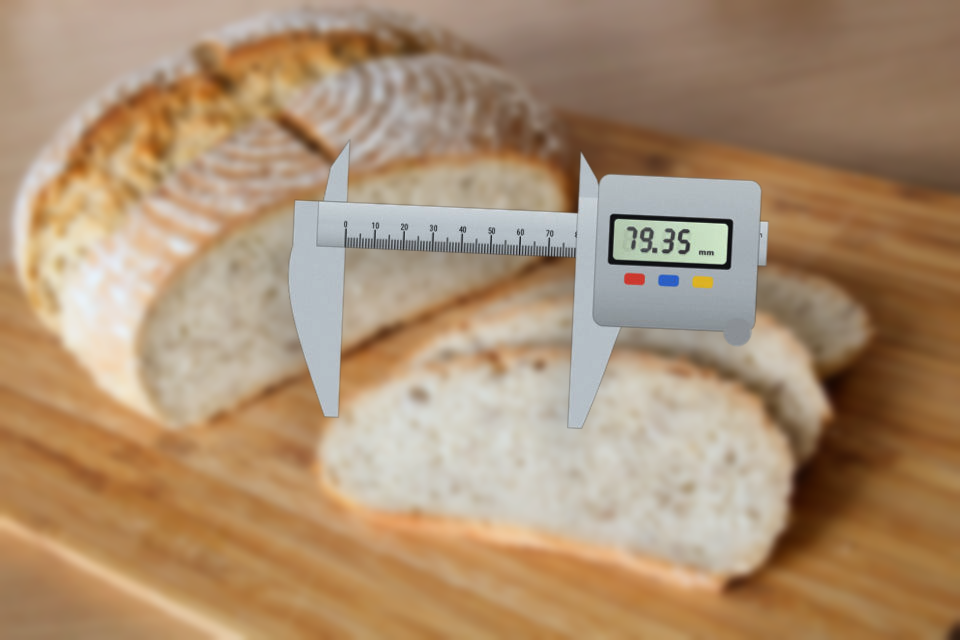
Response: 79.35
